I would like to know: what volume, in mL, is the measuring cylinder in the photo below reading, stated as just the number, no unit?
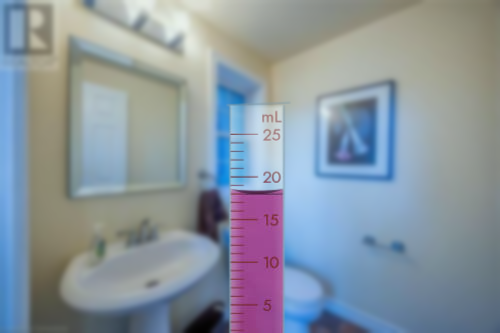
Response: 18
